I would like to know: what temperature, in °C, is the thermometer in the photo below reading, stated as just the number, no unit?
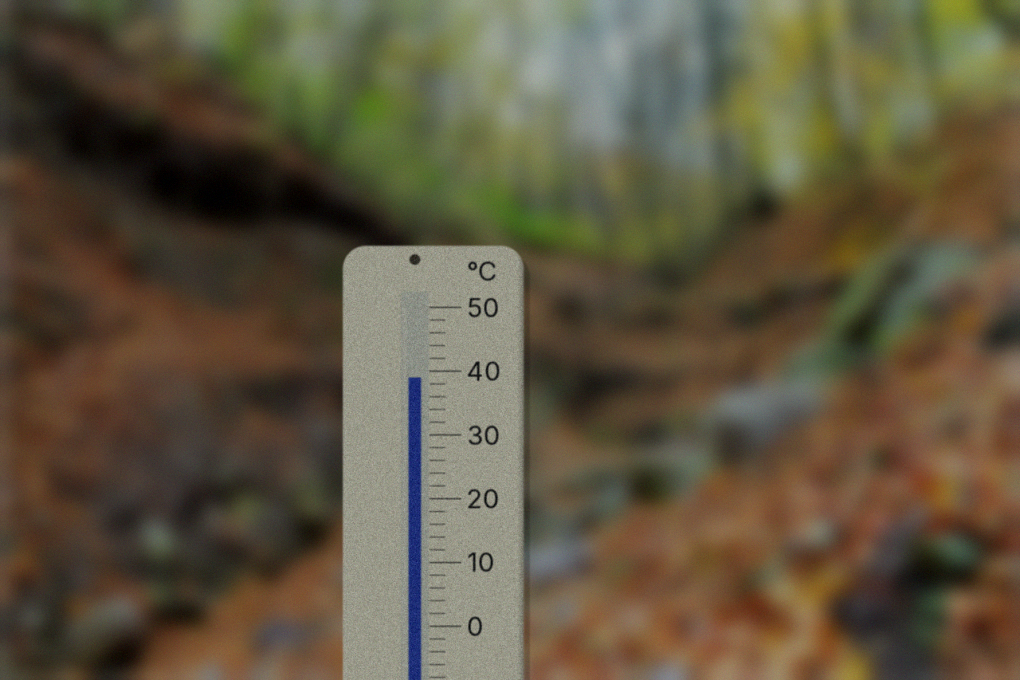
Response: 39
